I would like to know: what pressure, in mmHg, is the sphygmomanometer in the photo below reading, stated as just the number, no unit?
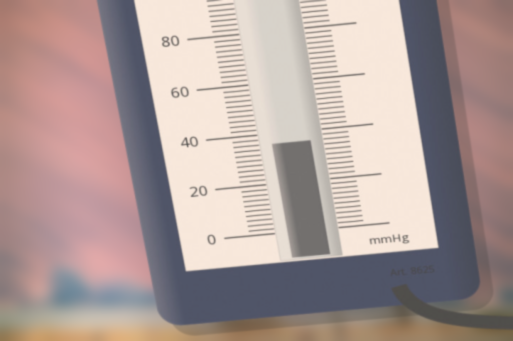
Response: 36
